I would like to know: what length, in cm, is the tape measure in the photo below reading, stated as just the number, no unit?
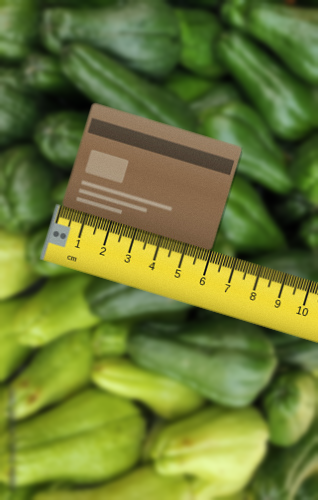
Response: 6
